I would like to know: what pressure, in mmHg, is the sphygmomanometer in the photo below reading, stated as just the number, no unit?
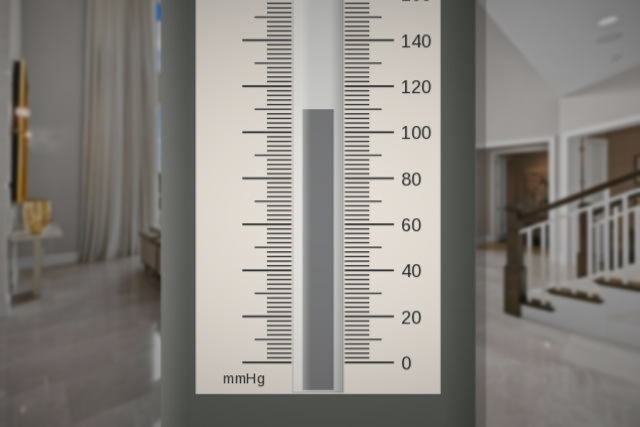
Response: 110
